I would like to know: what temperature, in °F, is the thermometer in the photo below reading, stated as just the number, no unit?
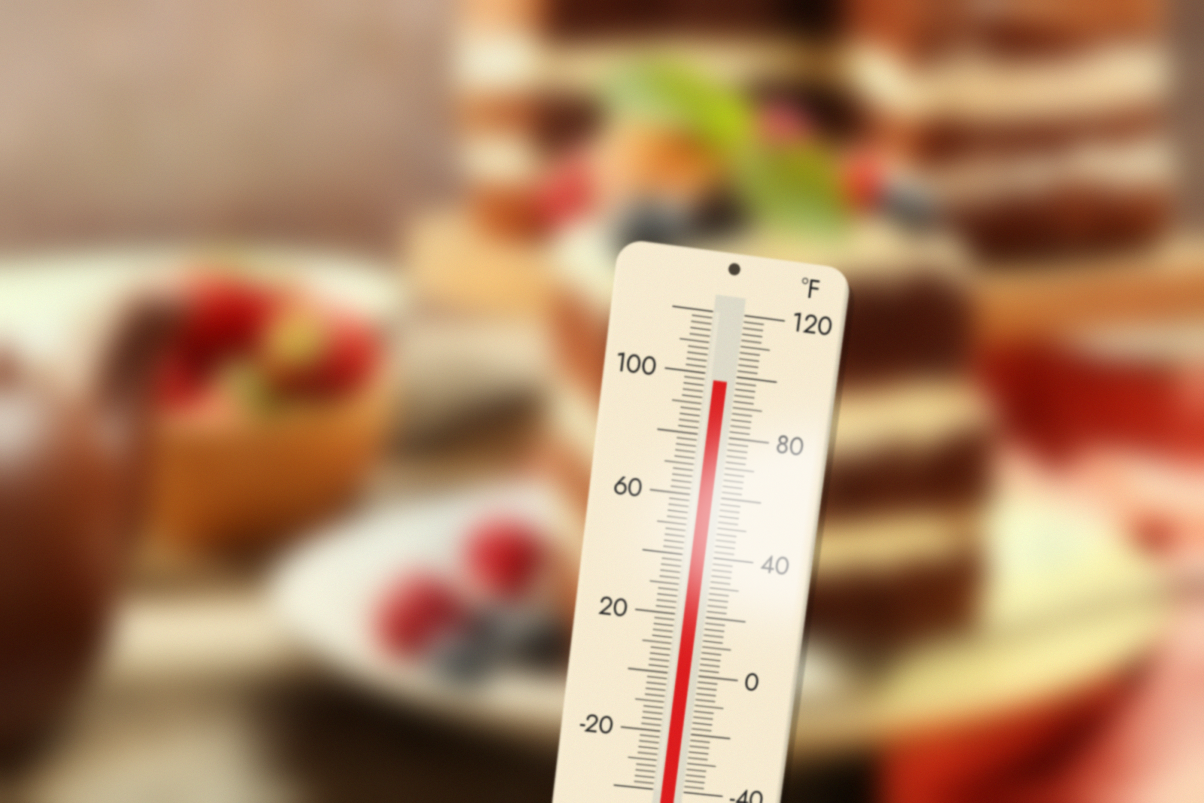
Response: 98
